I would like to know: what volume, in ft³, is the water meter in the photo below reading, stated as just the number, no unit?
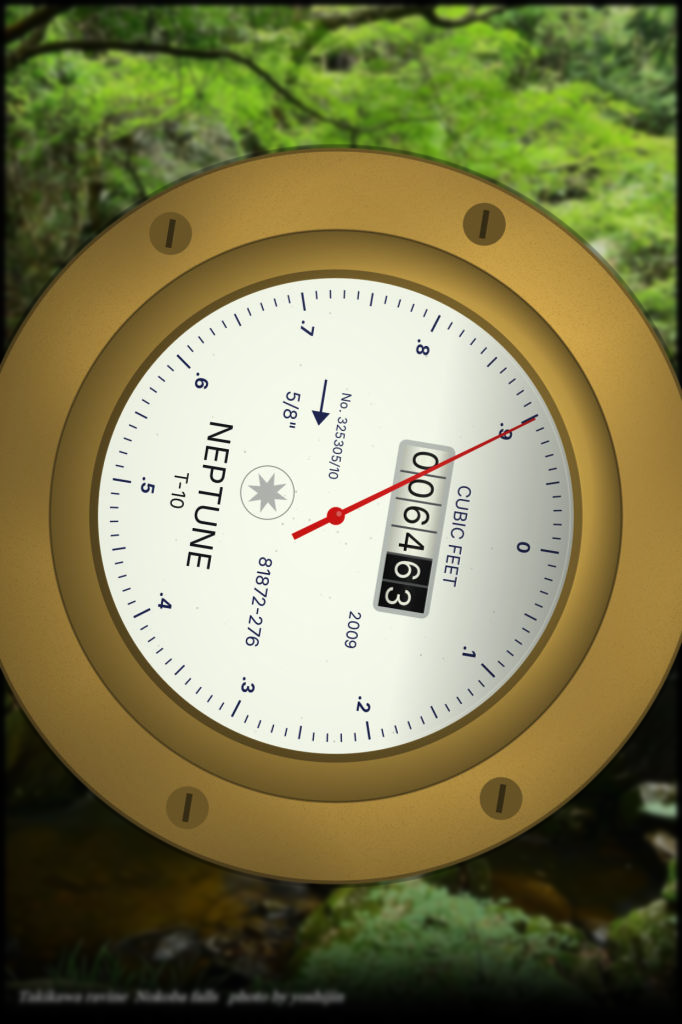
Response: 6462.90
